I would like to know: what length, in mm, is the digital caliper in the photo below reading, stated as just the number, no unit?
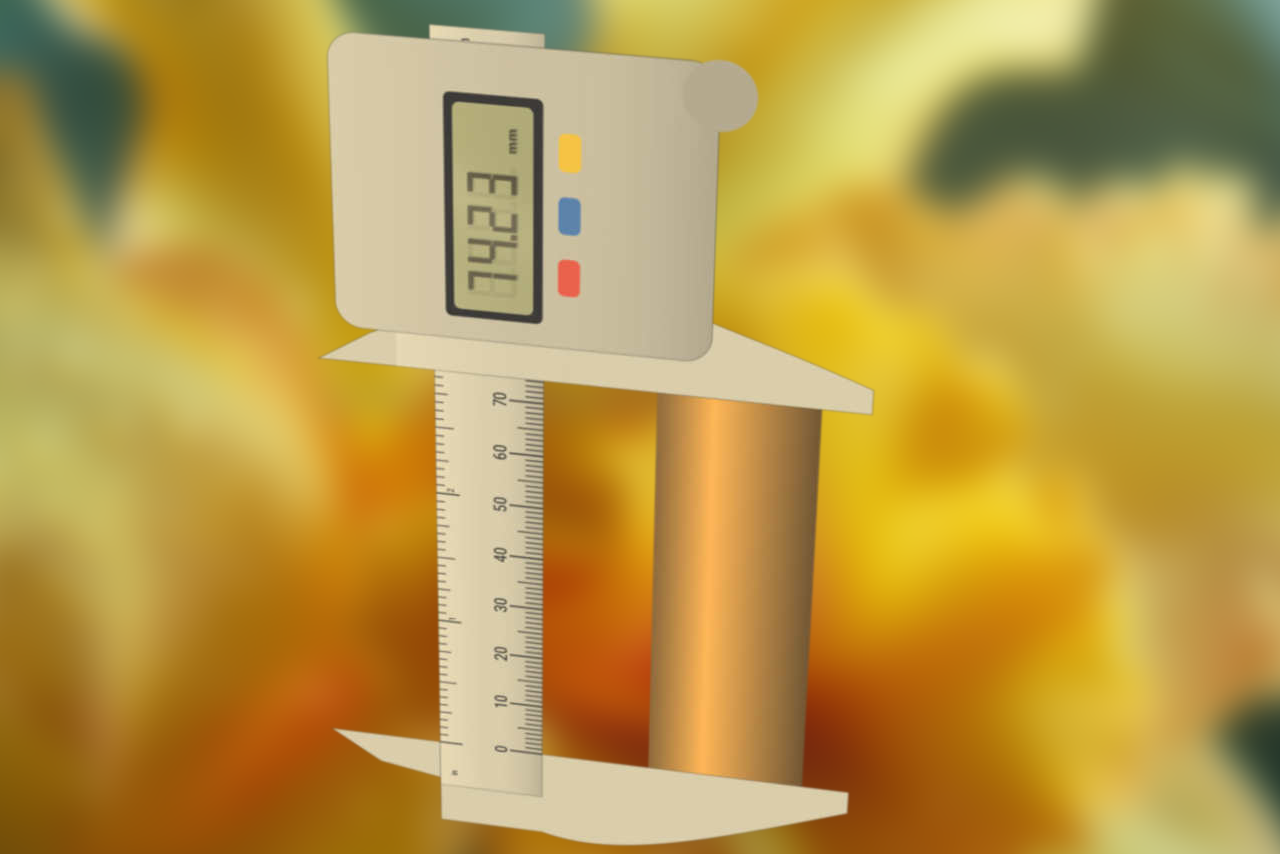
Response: 74.23
